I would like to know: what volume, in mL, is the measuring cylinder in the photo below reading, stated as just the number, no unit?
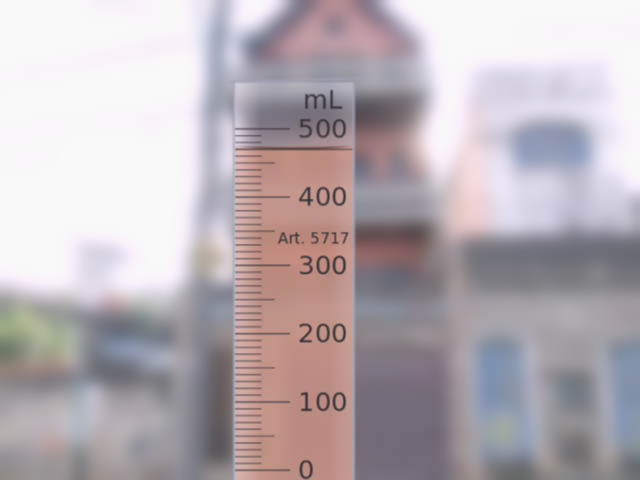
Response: 470
